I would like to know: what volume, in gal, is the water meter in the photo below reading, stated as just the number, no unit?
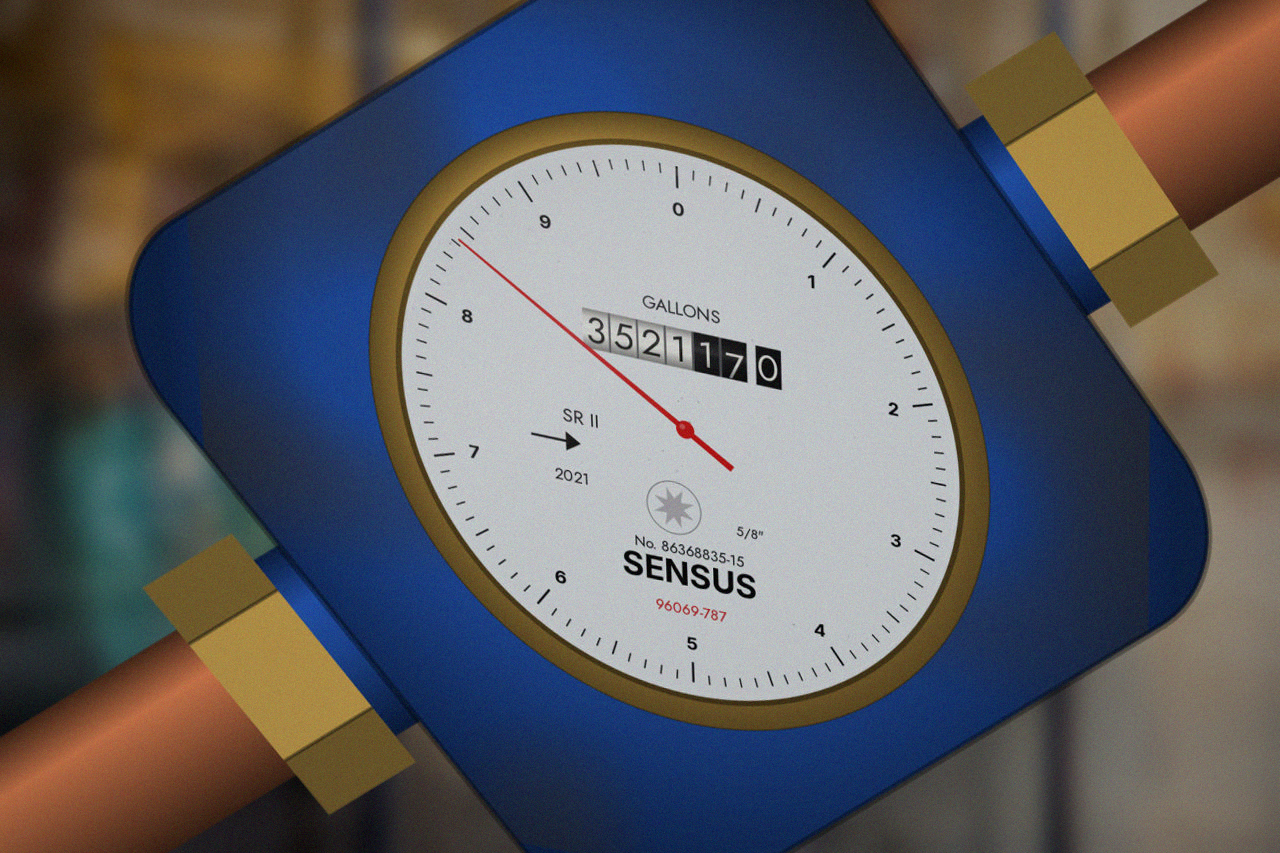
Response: 3521168.4
